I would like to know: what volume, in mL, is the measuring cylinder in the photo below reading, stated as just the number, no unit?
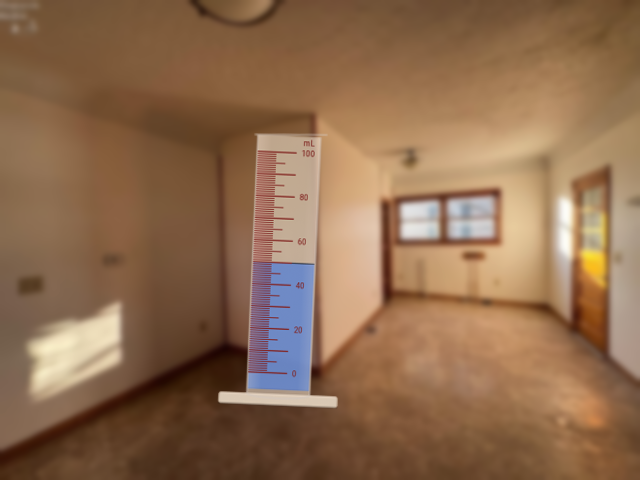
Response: 50
